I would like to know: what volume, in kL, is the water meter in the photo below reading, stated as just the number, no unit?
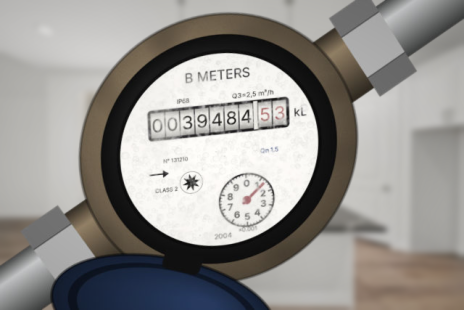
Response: 39484.531
